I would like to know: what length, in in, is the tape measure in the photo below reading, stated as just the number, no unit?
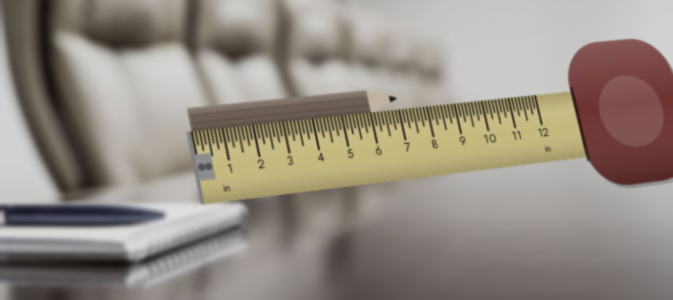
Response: 7
